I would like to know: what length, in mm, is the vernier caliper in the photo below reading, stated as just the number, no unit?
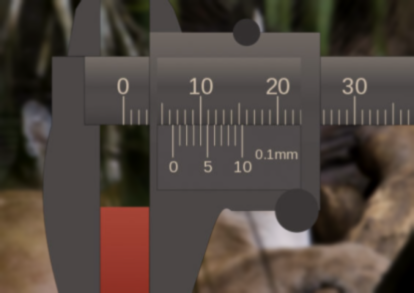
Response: 6.4
